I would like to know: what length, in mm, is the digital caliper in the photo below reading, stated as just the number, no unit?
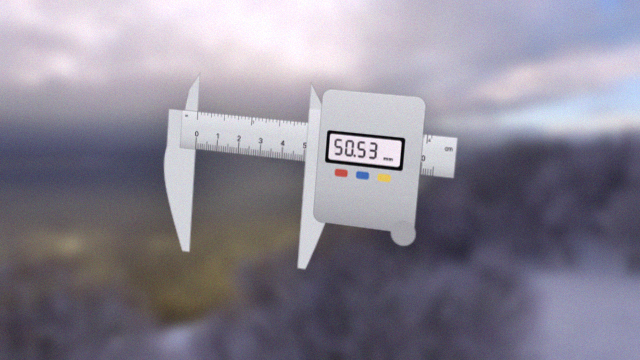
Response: 50.53
